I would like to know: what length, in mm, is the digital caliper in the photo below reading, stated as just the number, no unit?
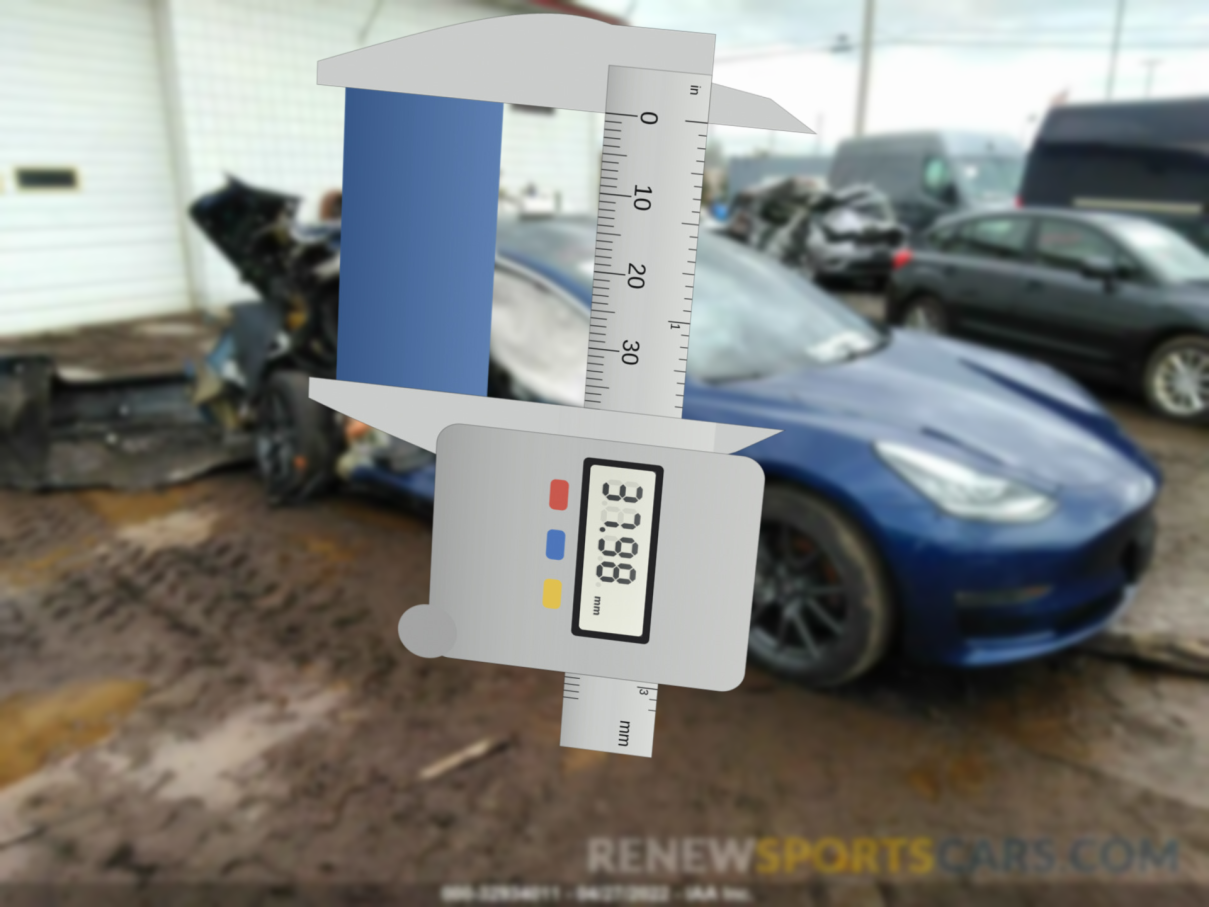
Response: 37.98
